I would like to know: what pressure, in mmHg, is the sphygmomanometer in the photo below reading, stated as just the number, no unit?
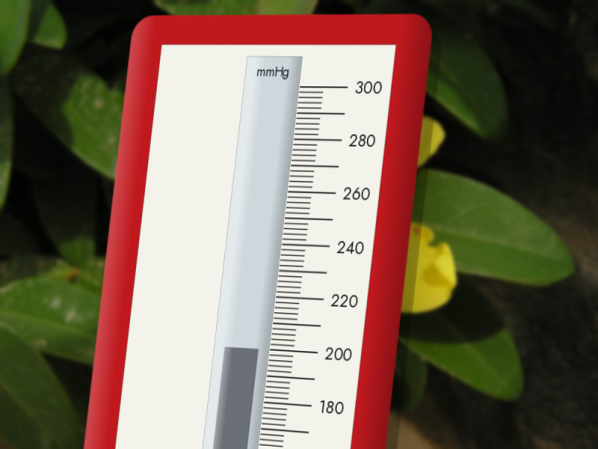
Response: 200
